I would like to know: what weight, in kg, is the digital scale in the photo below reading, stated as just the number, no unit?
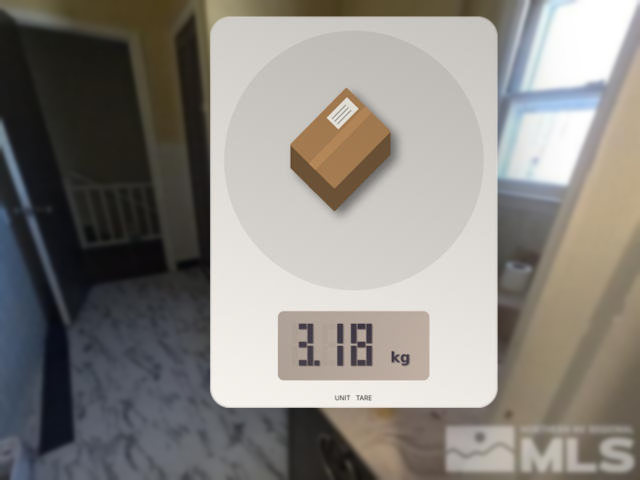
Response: 3.18
